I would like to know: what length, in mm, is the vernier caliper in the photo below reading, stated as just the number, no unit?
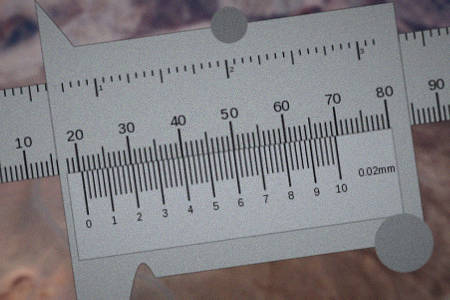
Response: 20.5
